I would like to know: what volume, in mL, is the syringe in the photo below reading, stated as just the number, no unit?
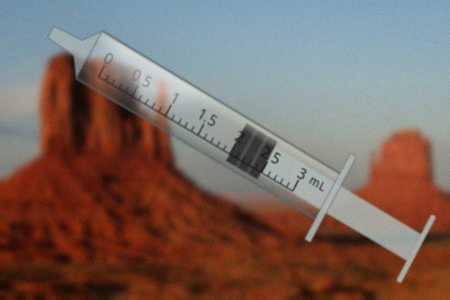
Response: 2
